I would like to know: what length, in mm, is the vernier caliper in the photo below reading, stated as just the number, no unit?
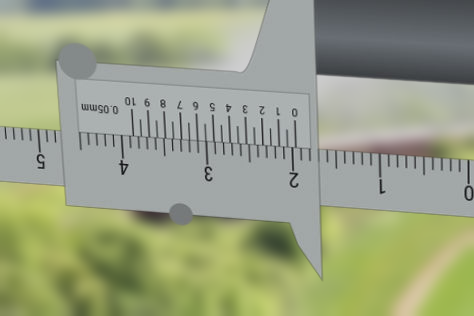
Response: 19.6
